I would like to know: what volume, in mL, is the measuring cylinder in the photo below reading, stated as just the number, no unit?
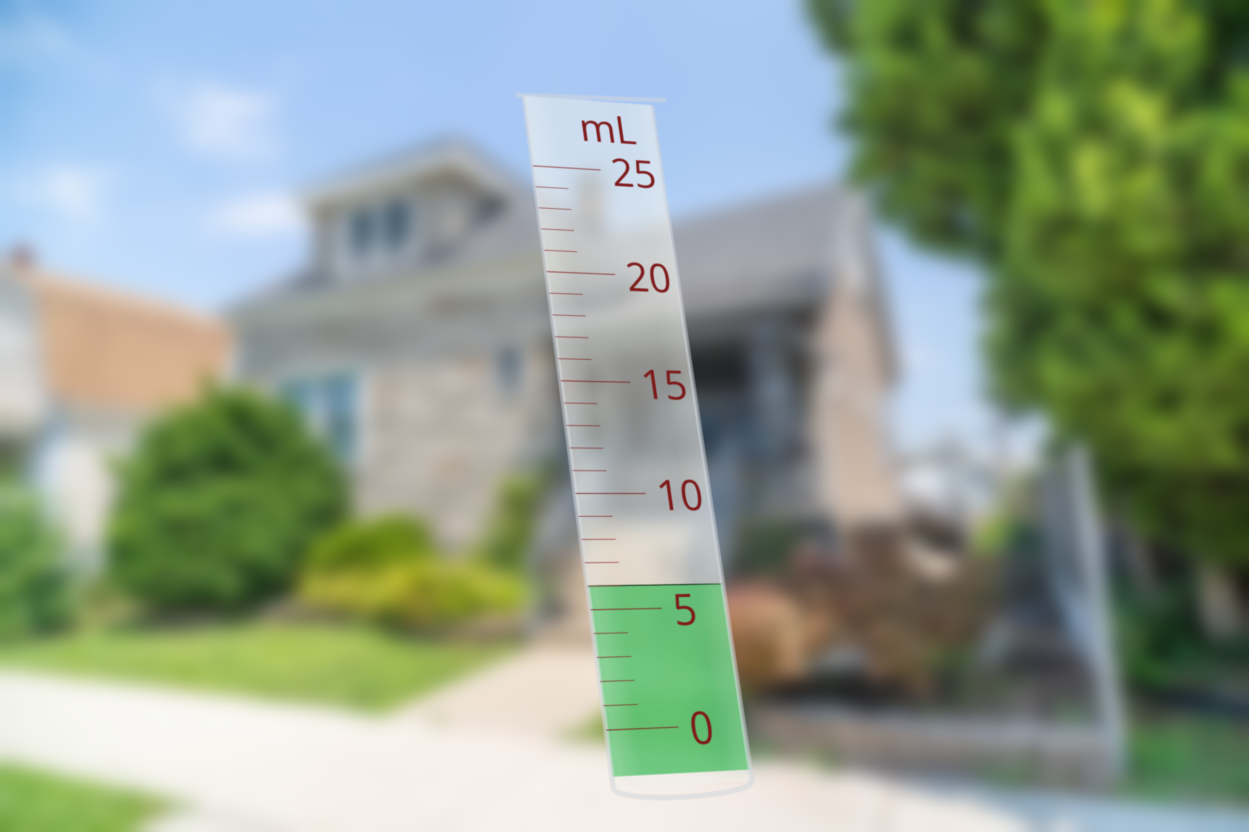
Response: 6
